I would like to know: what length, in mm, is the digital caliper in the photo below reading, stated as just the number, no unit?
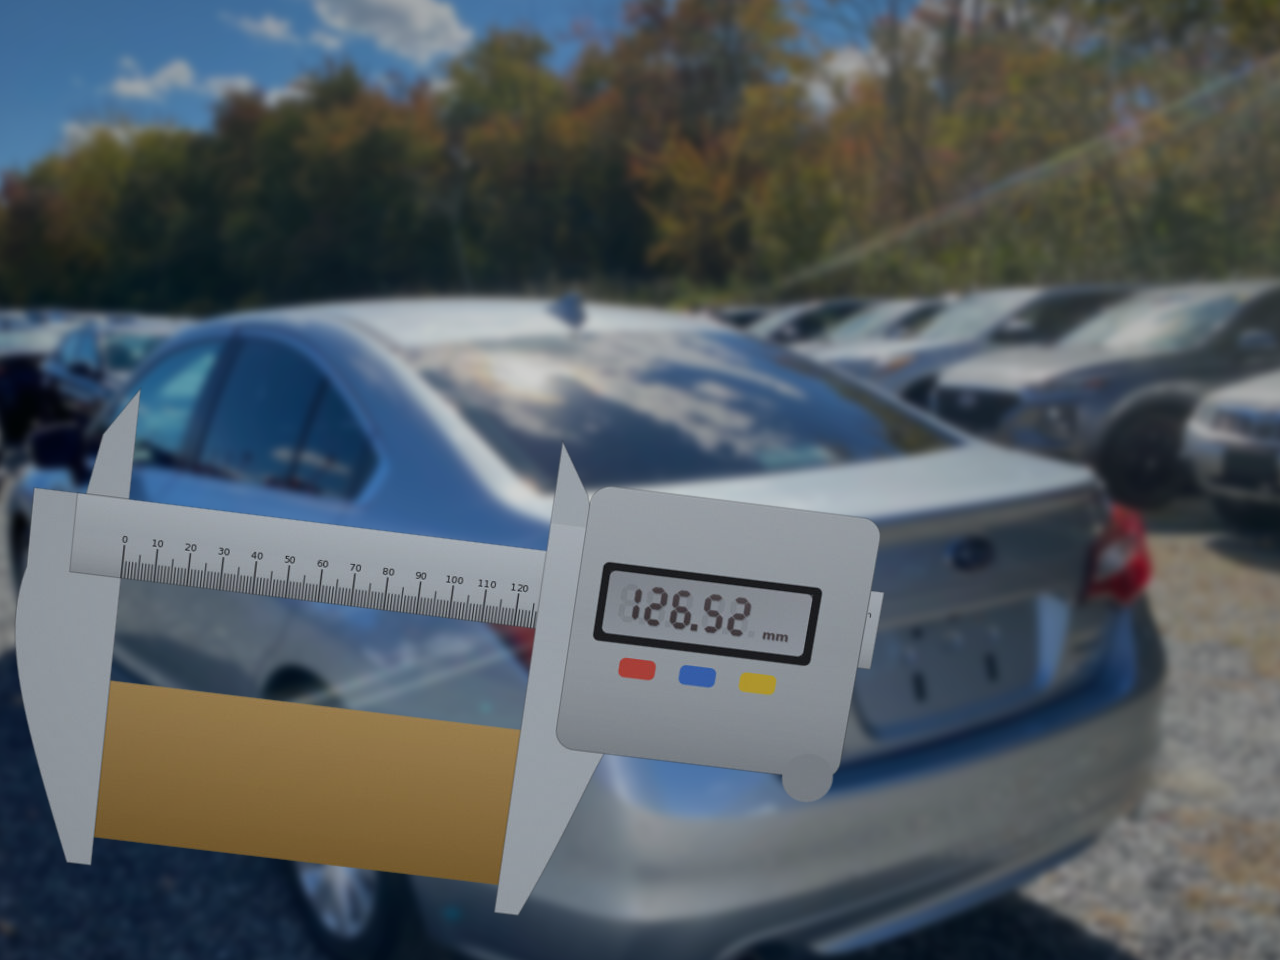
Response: 126.52
